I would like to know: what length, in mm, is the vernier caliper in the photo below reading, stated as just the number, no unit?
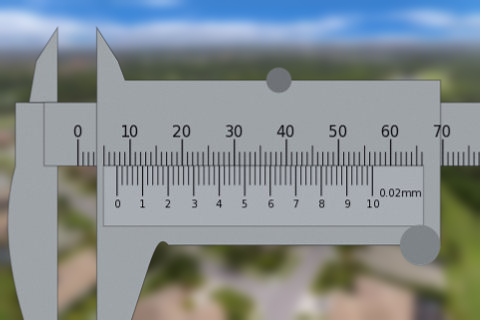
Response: 7.5
